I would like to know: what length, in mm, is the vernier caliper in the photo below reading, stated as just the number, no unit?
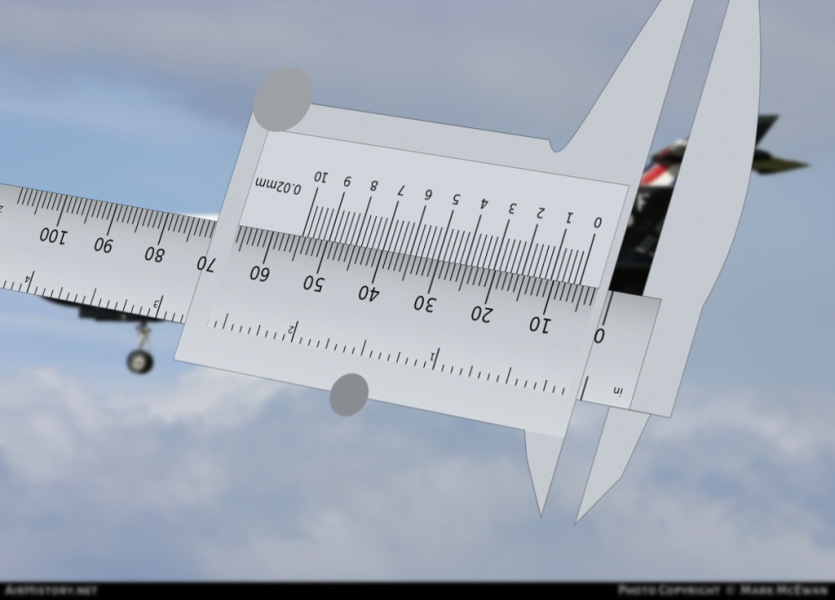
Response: 5.6
